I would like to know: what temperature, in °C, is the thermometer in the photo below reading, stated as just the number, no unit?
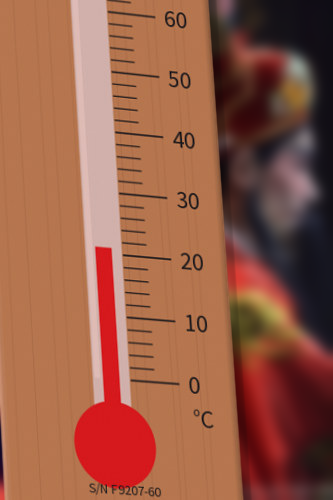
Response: 21
